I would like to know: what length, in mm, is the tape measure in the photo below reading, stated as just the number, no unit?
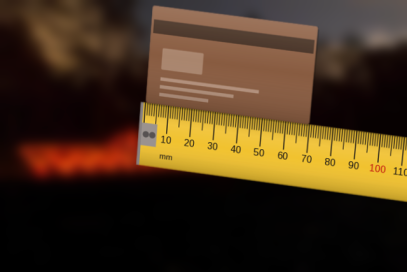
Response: 70
